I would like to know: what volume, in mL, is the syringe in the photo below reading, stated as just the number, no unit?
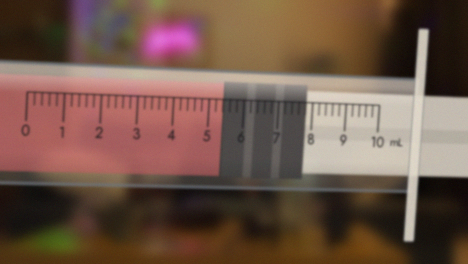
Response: 5.4
